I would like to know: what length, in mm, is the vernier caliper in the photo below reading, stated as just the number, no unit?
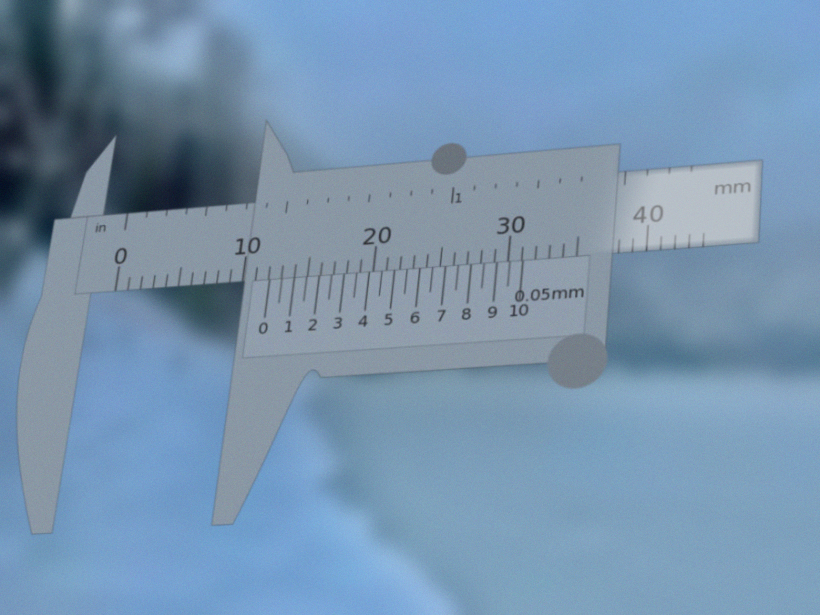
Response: 12.1
